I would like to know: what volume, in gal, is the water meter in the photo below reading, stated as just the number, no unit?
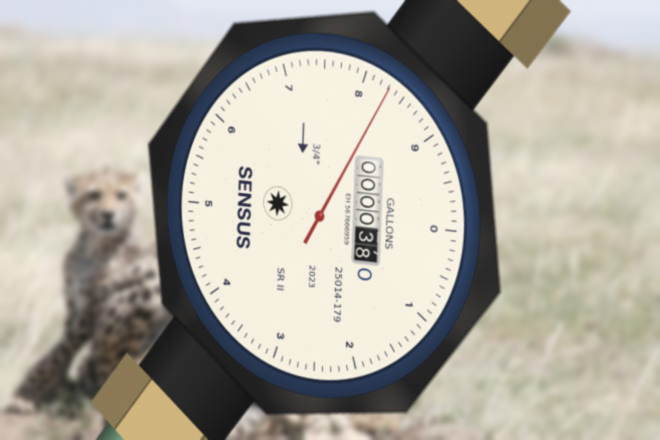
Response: 378.3
